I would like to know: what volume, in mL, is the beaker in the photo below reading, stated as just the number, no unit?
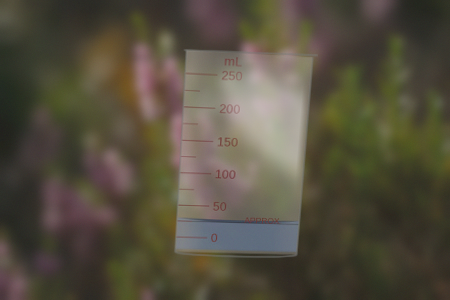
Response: 25
